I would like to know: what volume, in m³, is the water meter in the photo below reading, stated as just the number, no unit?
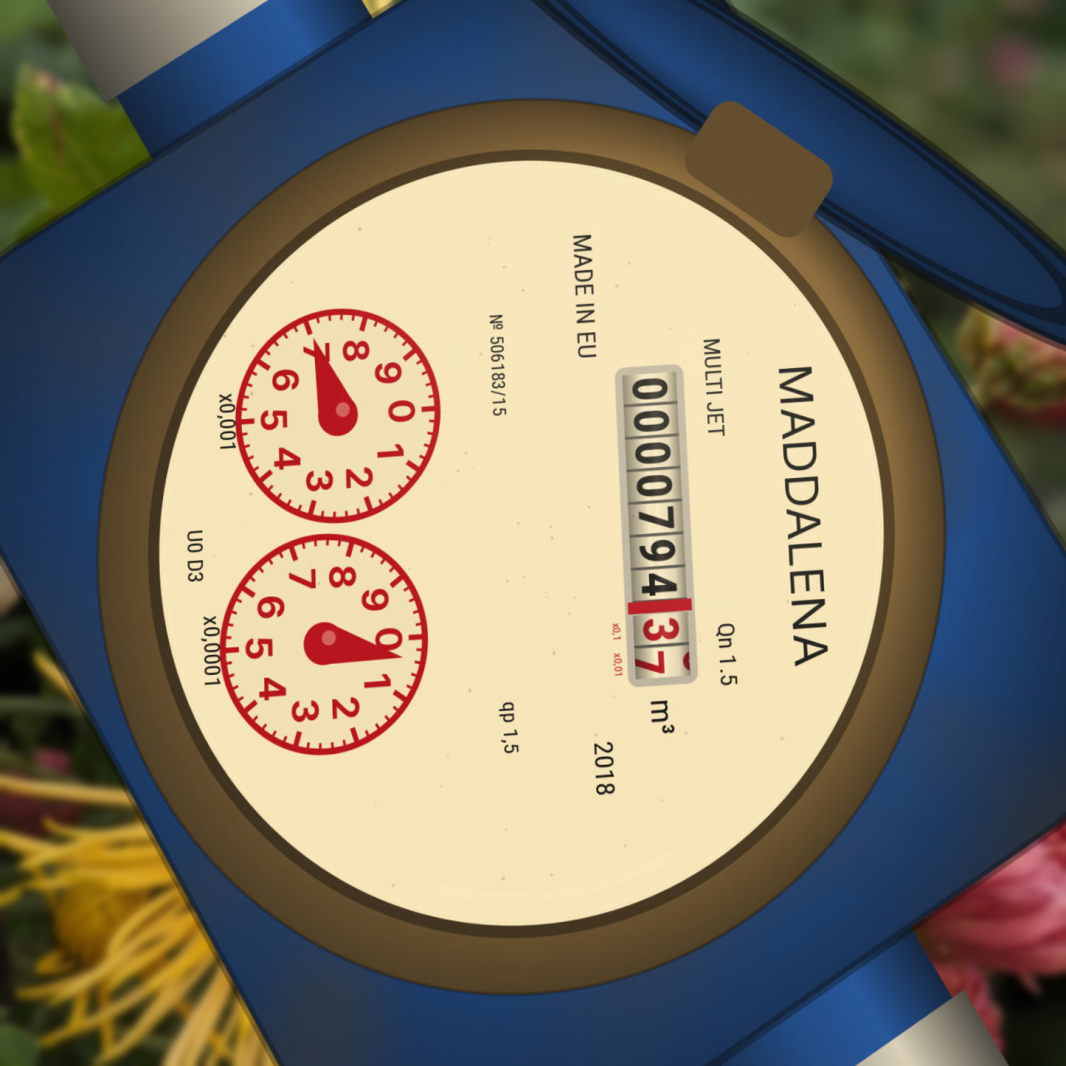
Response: 794.3670
